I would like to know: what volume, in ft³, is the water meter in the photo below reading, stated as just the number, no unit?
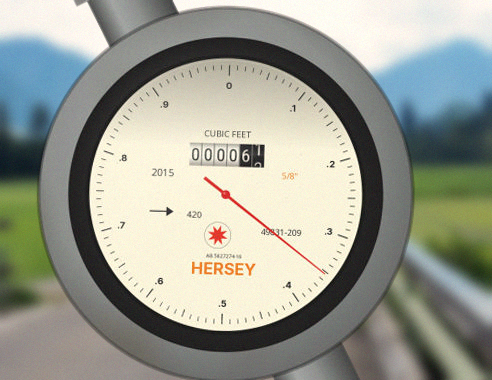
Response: 61.35
